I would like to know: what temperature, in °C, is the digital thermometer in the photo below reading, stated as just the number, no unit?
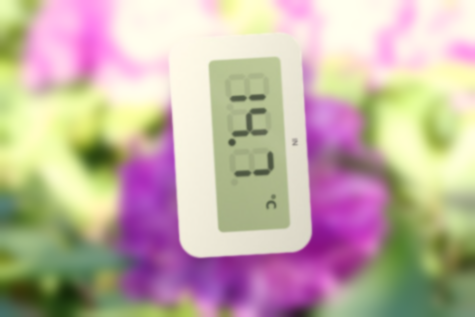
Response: 14.7
